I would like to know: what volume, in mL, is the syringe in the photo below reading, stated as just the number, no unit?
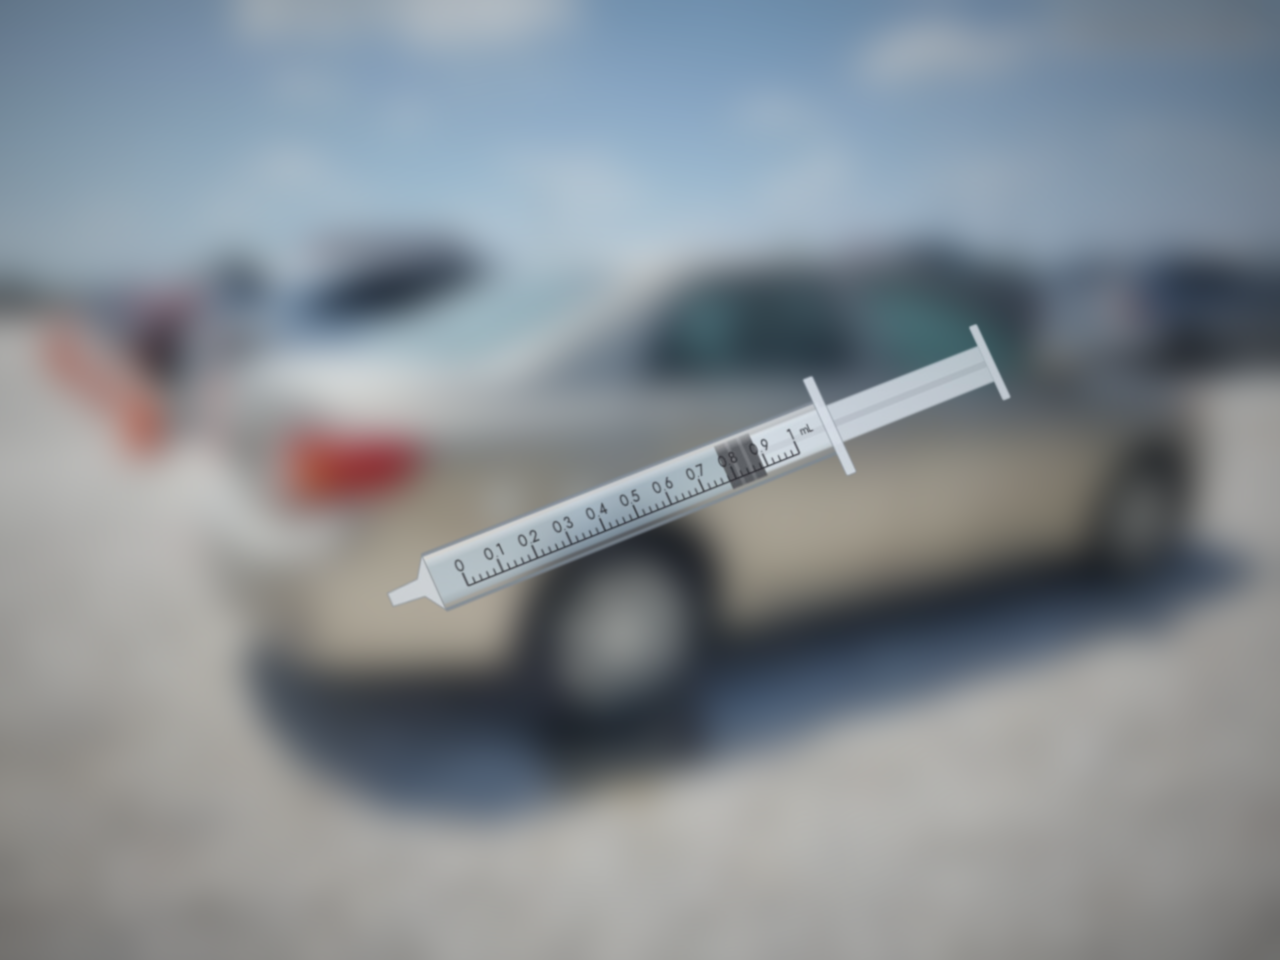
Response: 0.78
